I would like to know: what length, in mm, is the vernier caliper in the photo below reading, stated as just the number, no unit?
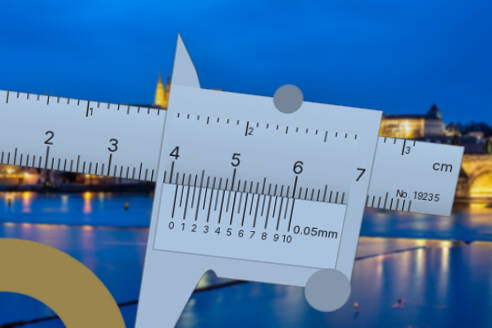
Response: 41.2
